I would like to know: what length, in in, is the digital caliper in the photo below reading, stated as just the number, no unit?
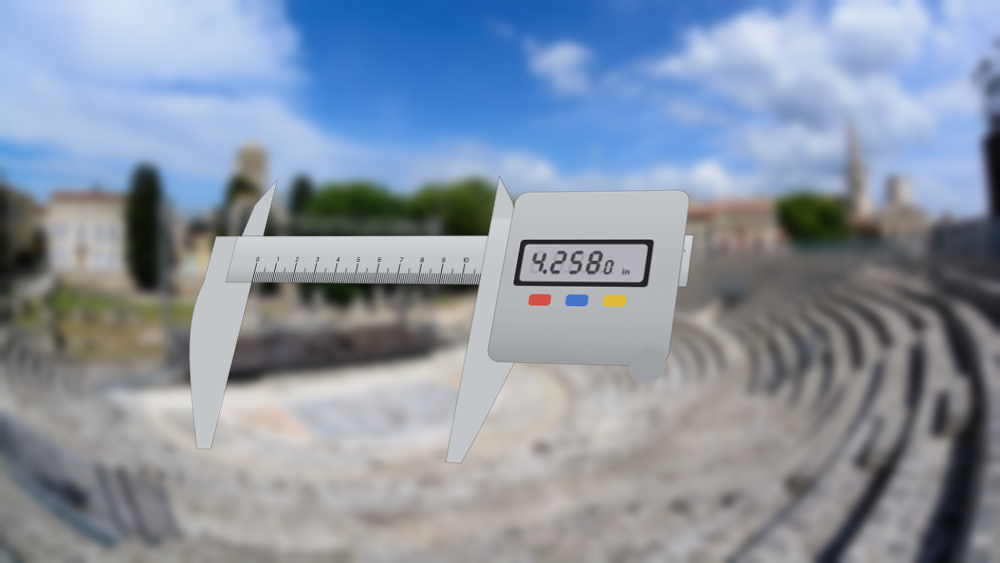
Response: 4.2580
